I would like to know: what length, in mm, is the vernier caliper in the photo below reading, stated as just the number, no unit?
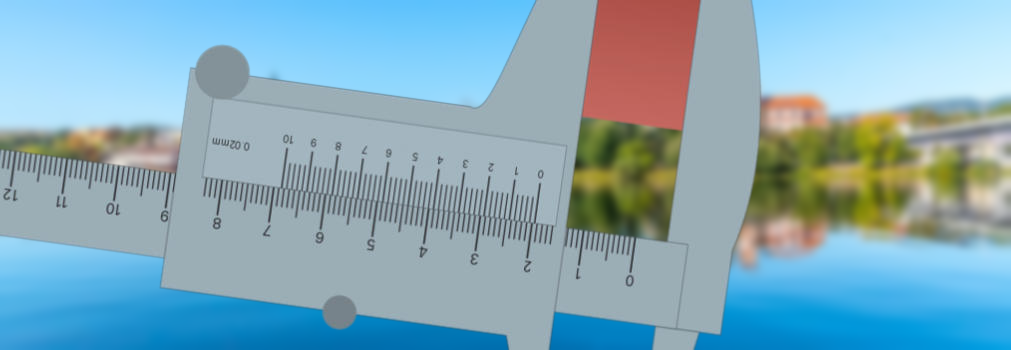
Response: 19.5
